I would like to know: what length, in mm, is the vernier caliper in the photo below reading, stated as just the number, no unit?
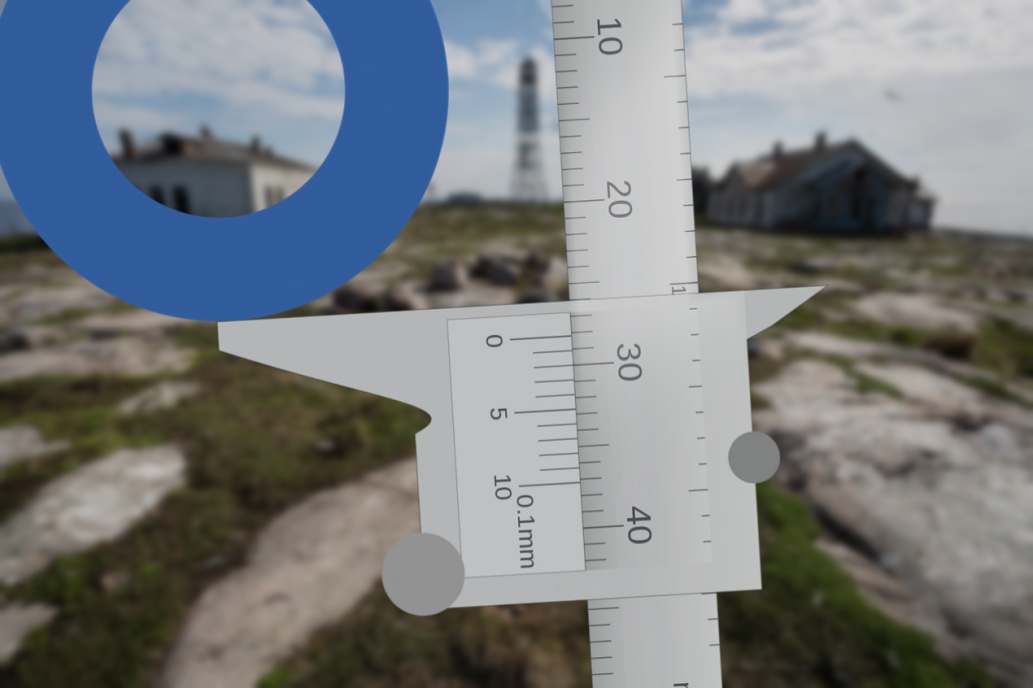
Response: 28.2
